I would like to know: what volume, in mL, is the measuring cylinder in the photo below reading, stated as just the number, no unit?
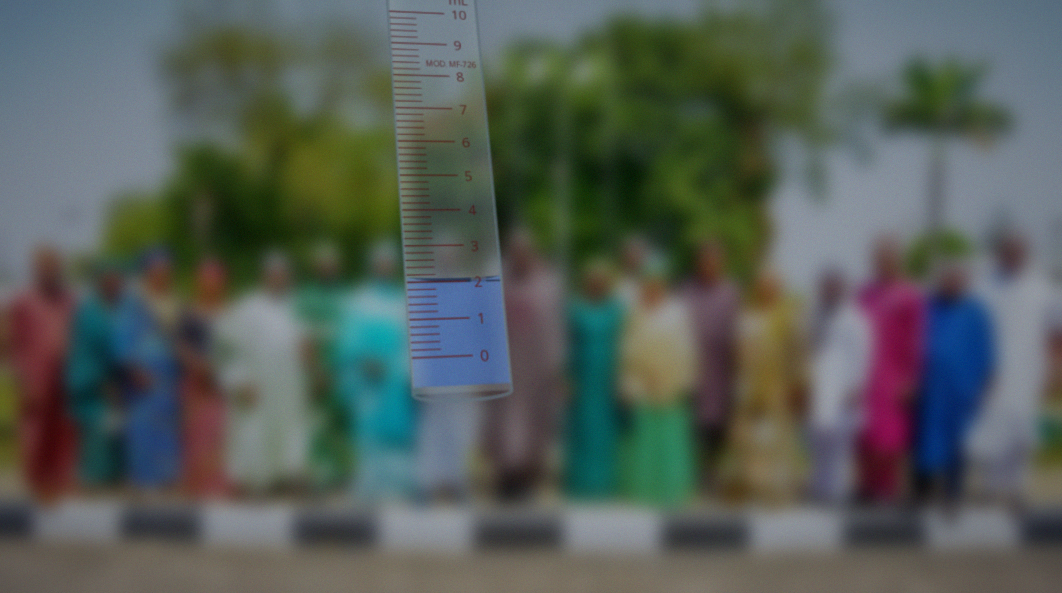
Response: 2
